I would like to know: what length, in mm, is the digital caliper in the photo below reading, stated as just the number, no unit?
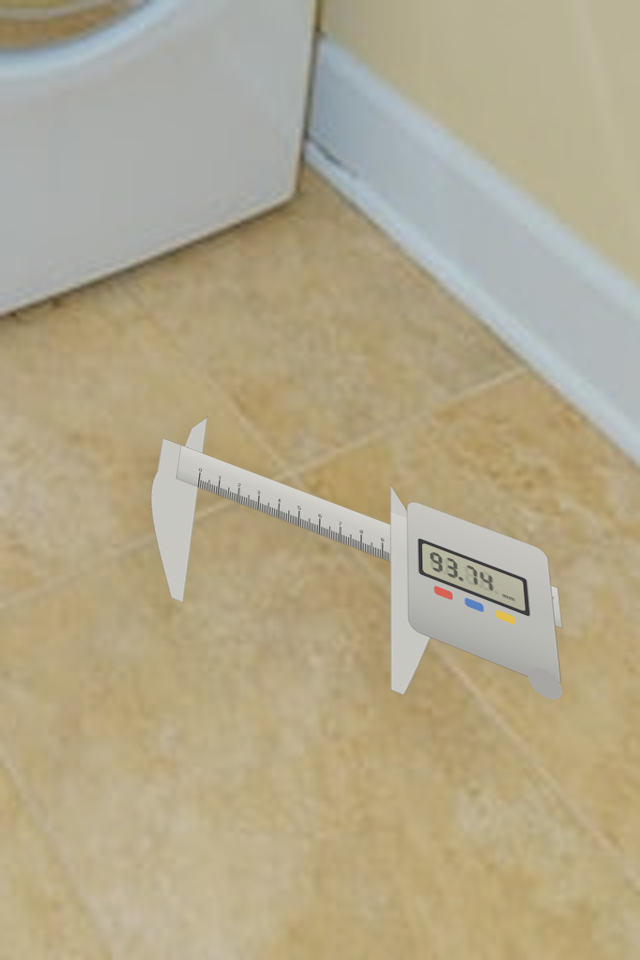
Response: 93.74
